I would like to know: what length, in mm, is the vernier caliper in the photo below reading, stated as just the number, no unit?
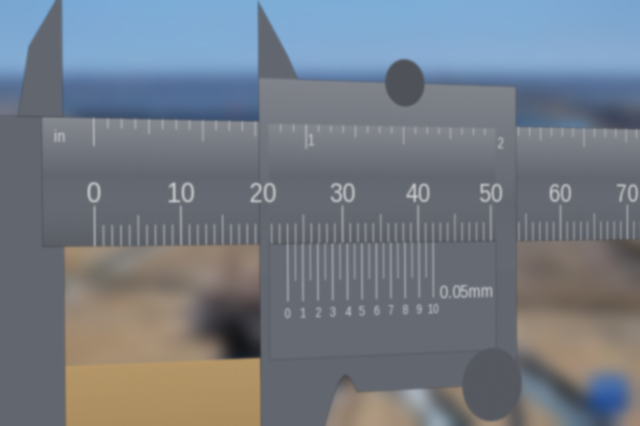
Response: 23.0
